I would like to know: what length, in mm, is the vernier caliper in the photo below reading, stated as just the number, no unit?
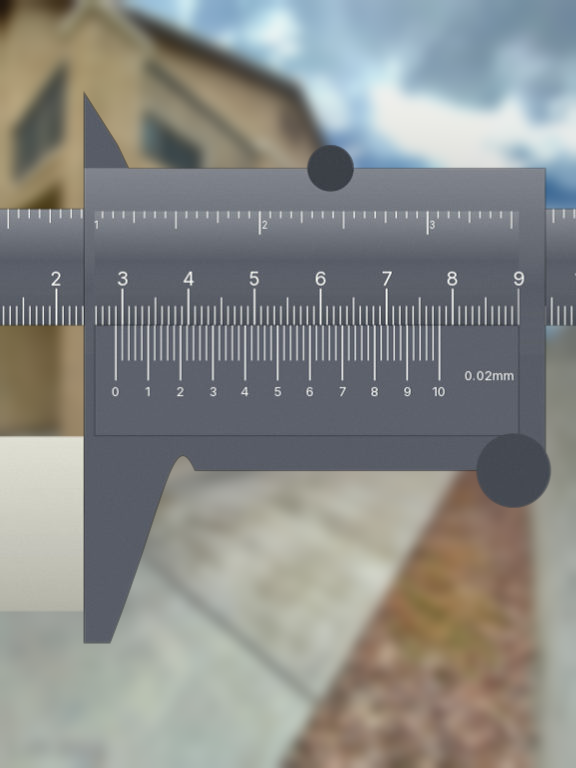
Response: 29.0
